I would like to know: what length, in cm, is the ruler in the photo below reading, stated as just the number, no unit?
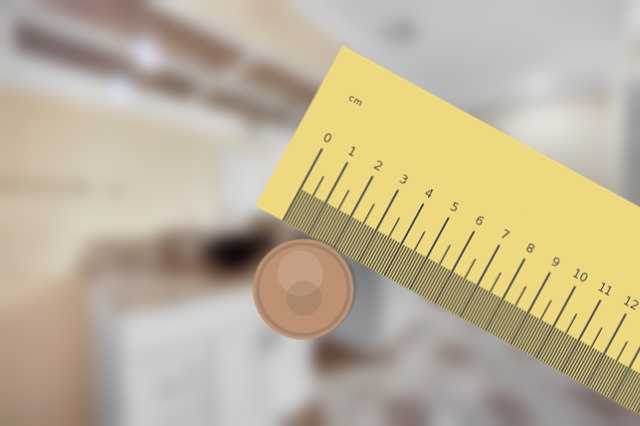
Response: 3.5
